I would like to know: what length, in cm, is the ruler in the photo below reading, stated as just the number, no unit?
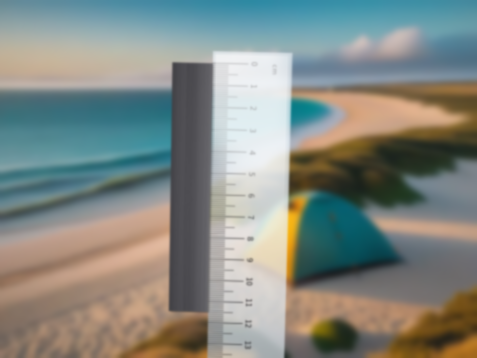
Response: 11.5
